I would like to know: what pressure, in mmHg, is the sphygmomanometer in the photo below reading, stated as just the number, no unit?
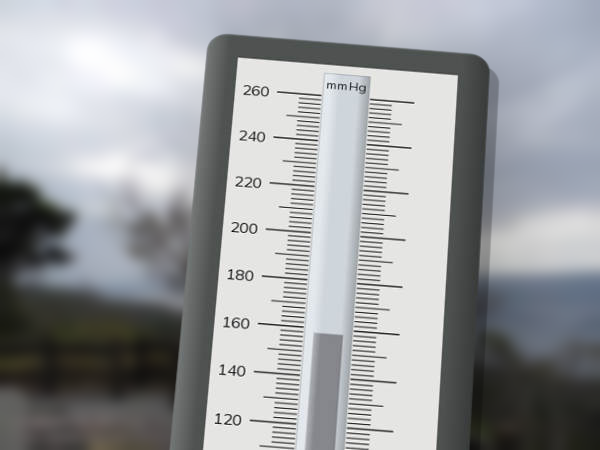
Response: 158
